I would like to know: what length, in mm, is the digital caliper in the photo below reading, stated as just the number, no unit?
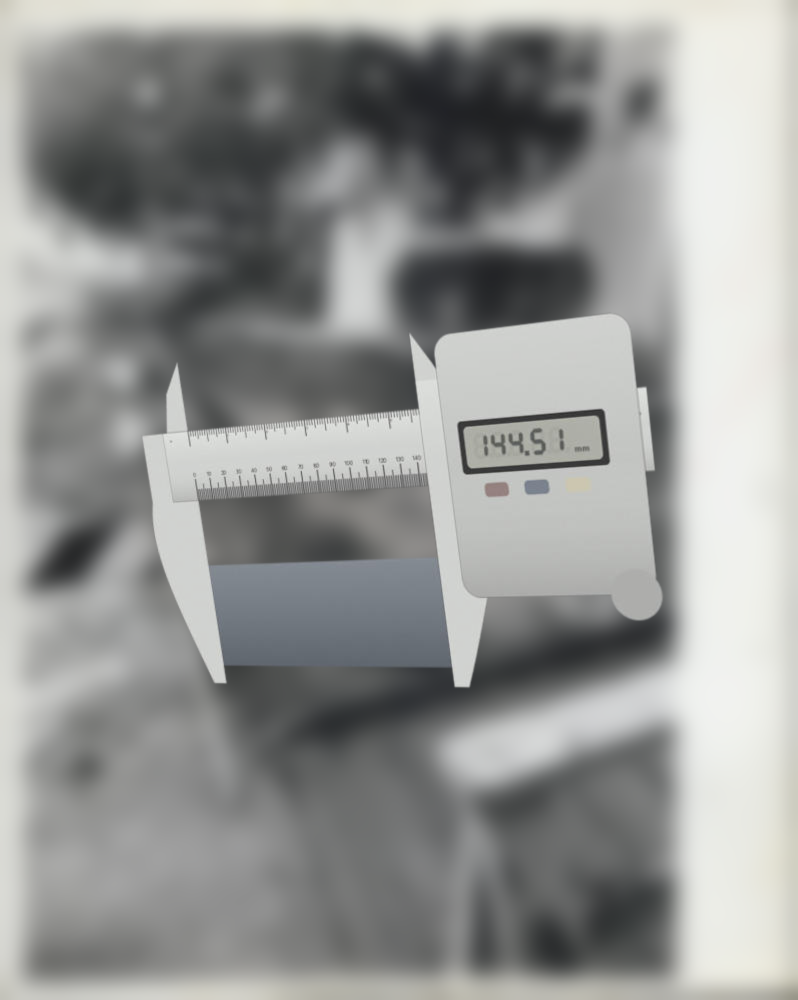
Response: 144.51
